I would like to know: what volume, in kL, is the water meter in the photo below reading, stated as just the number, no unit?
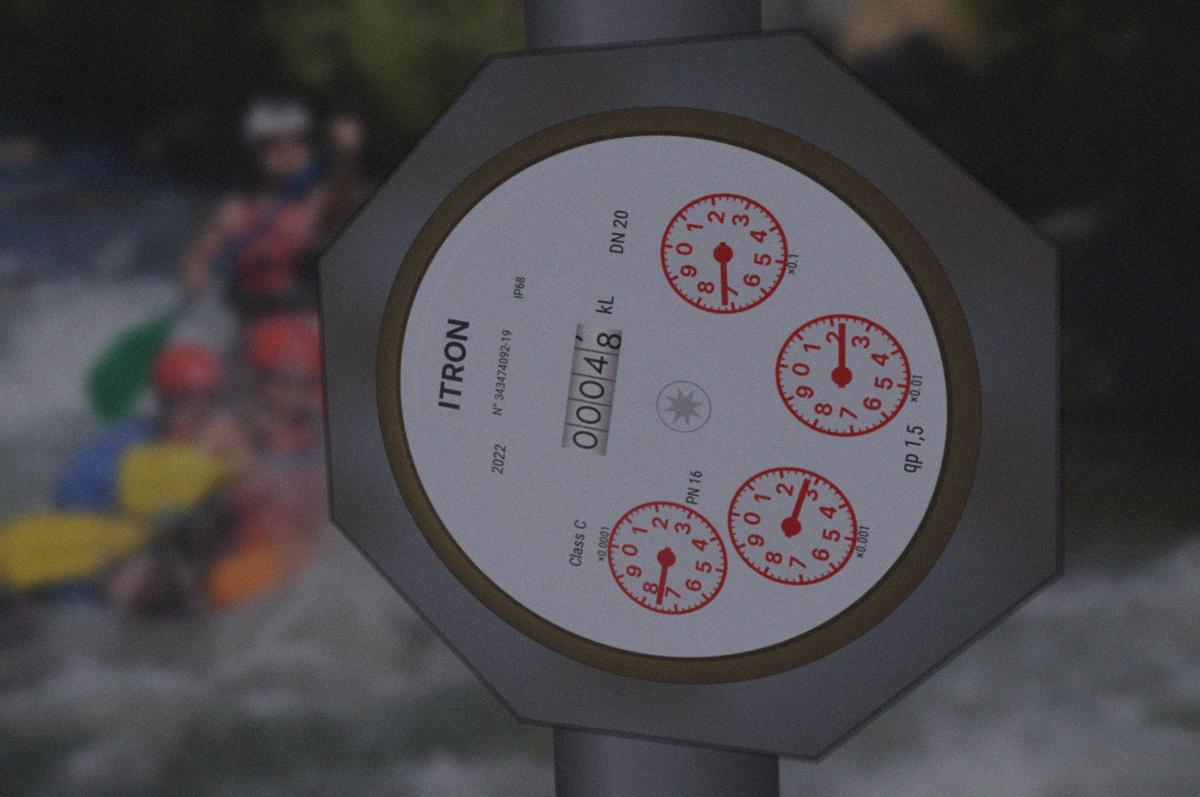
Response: 47.7227
